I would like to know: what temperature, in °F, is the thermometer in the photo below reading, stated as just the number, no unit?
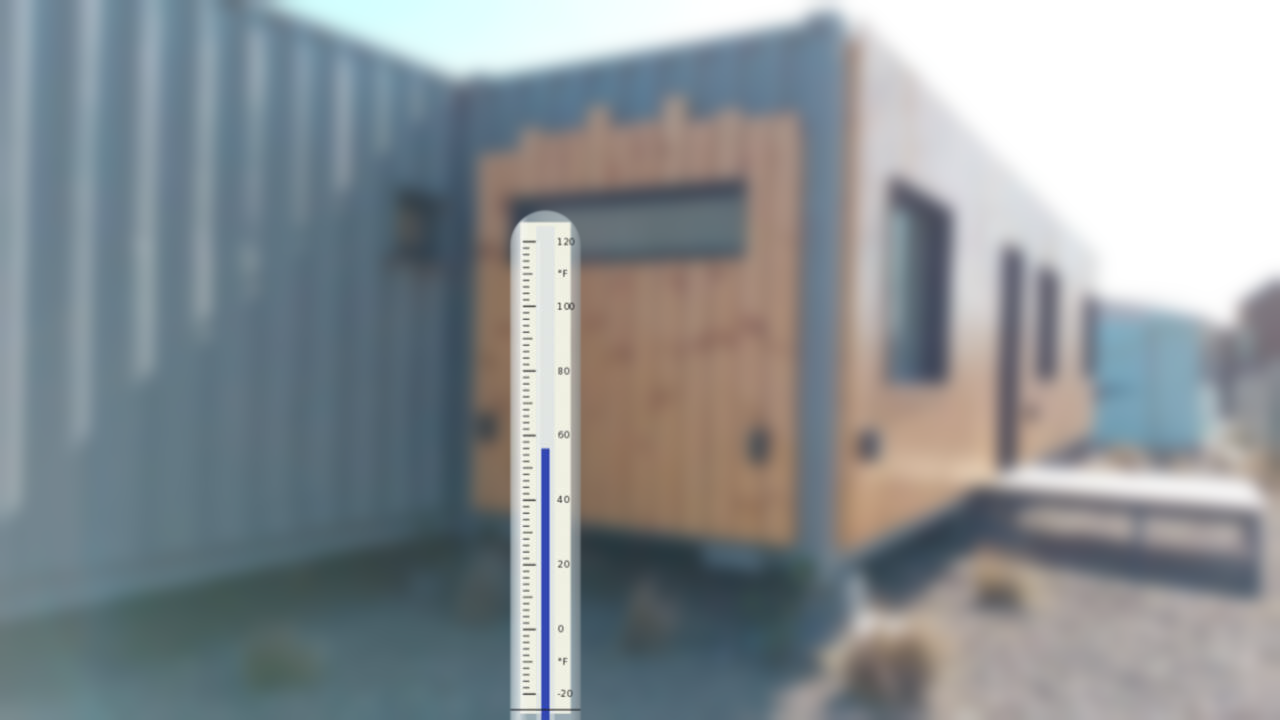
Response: 56
